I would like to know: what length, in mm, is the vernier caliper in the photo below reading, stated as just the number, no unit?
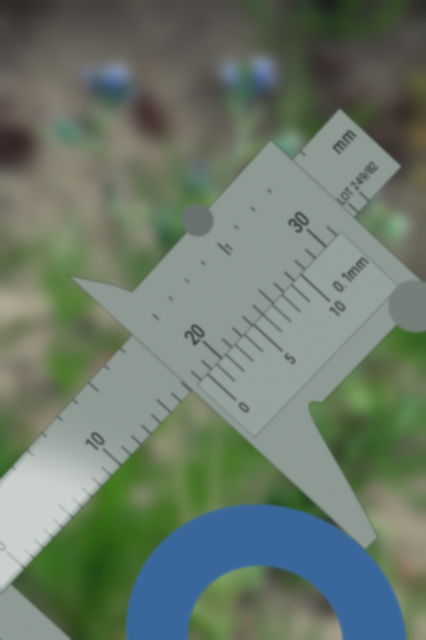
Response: 18.6
